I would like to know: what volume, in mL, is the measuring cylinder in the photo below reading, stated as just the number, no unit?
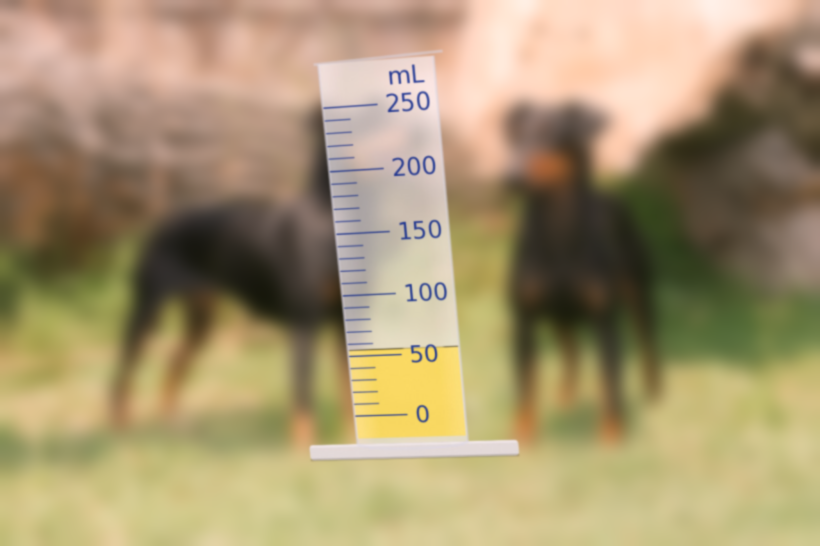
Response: 55
